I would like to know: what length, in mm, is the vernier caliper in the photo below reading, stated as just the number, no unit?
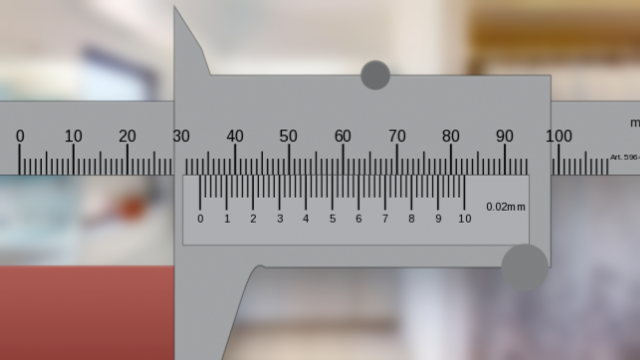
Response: 33.5
